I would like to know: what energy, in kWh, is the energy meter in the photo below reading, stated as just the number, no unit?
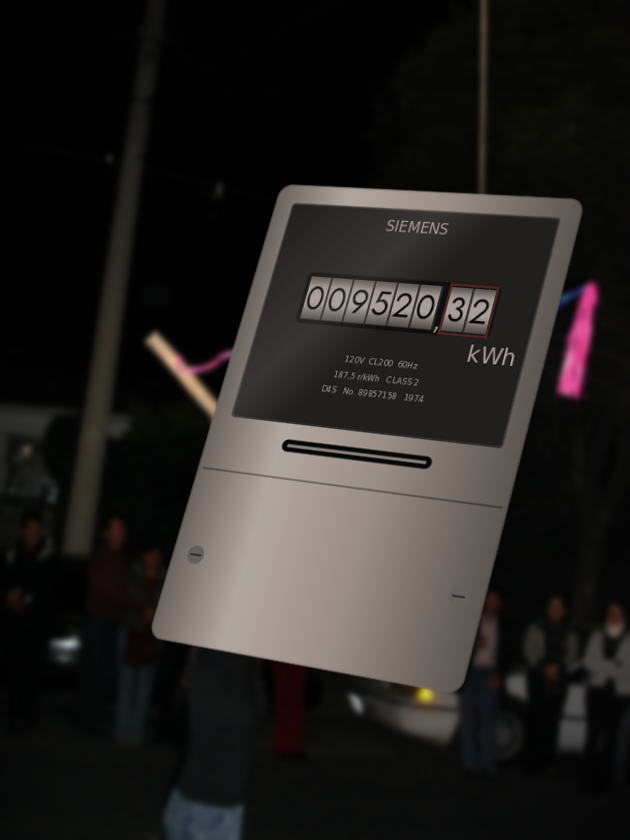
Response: 9520.32
